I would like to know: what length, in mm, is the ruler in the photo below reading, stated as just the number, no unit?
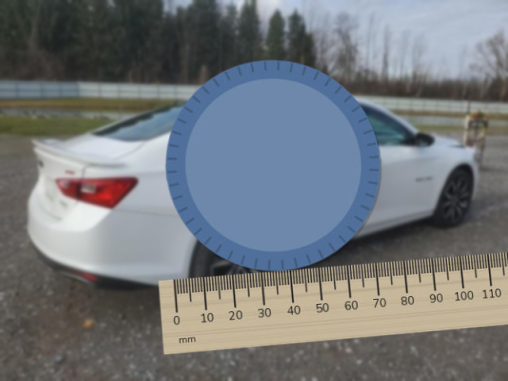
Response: 75
